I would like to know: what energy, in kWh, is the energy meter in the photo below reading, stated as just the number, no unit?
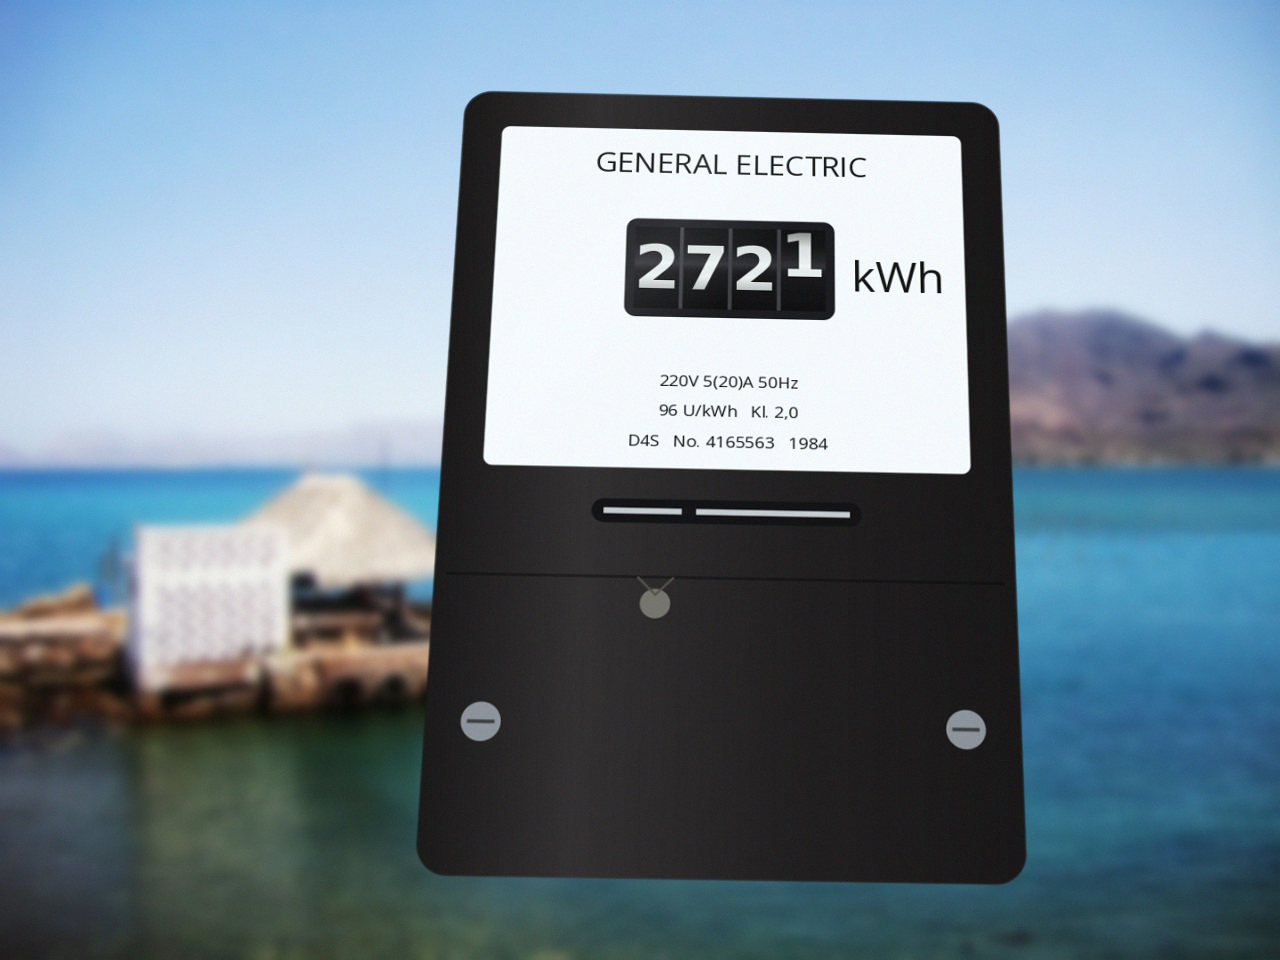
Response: 2721
